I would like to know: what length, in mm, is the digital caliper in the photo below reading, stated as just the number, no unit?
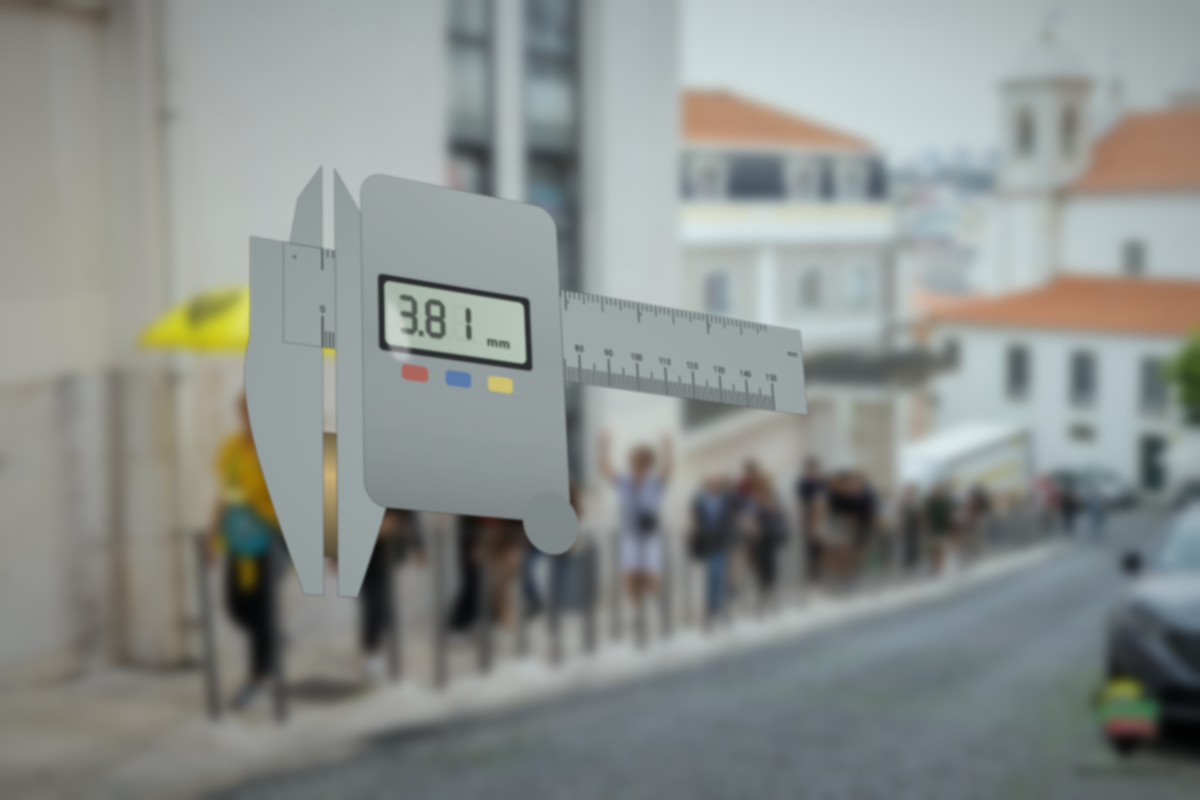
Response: 3.81
